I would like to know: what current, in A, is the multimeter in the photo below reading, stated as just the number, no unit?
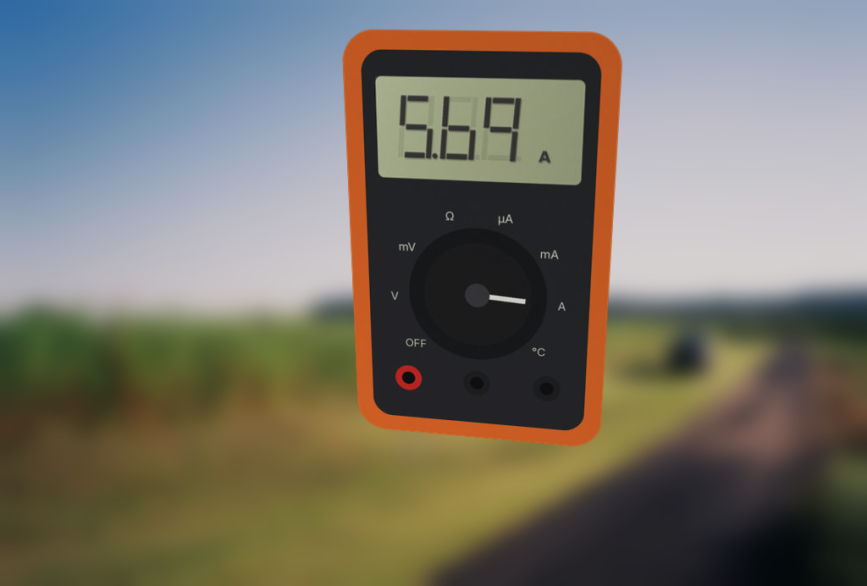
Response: 5.69
